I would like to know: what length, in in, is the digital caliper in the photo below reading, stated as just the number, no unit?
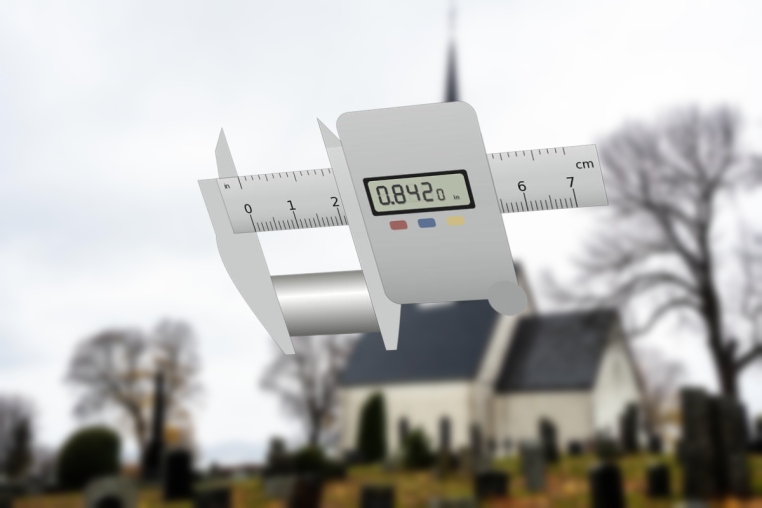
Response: 0.8420
